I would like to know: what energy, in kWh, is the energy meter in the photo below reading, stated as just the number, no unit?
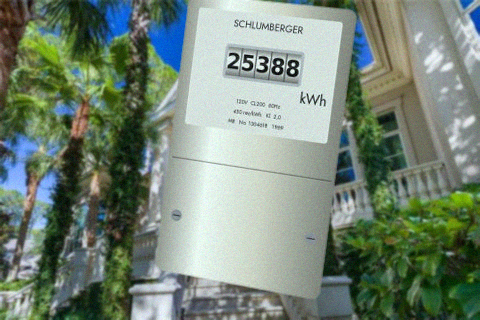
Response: 25388
